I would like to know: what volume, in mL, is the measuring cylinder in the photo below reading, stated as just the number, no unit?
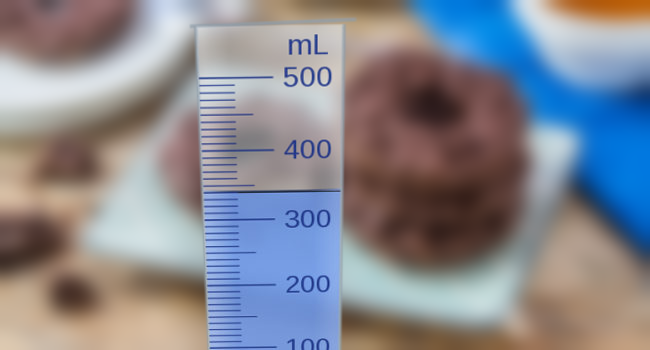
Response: 340
